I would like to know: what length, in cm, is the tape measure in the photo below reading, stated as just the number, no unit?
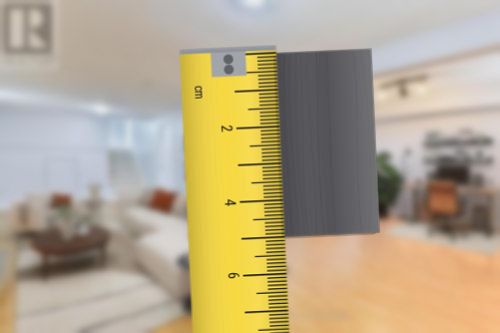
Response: 5
